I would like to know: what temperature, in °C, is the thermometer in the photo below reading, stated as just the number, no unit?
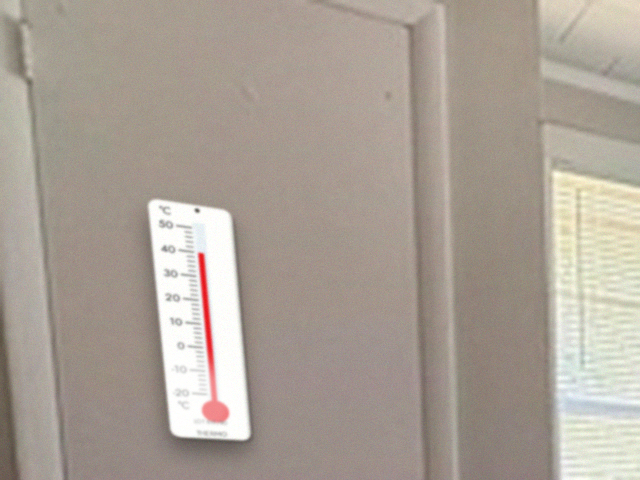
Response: 40
